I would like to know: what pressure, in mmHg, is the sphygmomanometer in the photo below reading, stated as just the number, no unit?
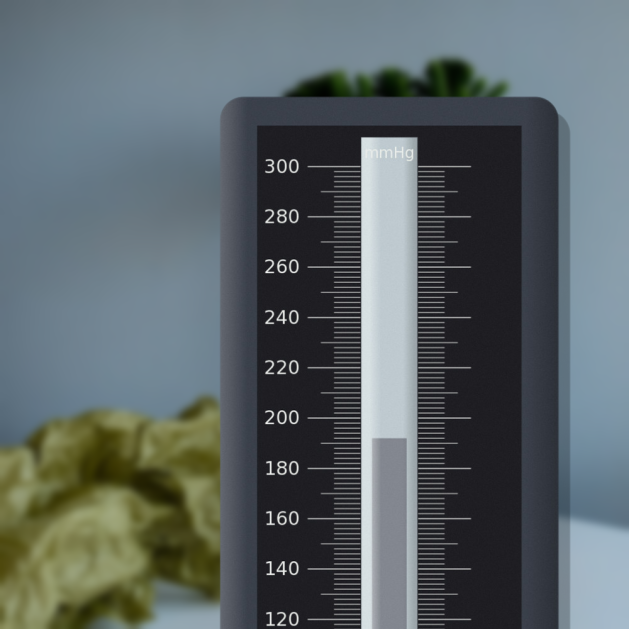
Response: 192
